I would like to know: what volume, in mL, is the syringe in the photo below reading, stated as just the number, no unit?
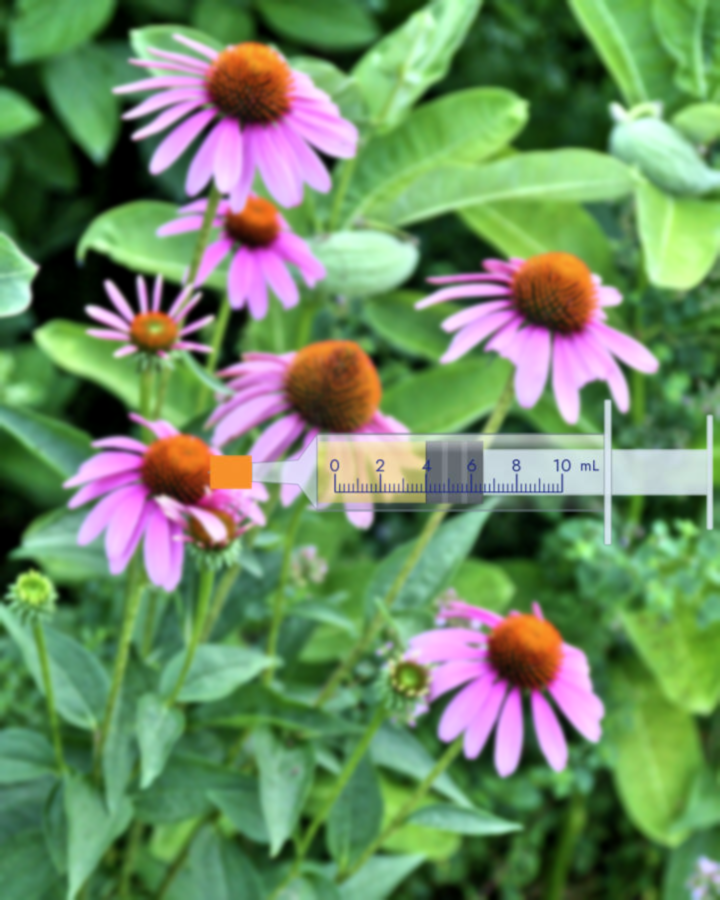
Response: 4
